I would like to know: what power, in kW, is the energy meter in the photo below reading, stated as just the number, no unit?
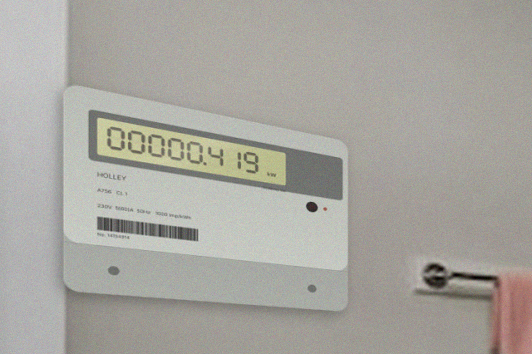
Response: 0.419
